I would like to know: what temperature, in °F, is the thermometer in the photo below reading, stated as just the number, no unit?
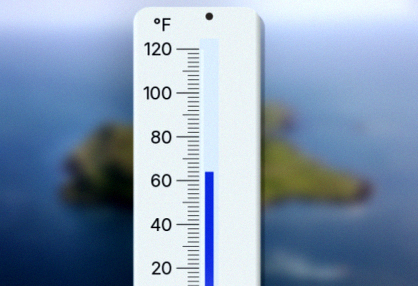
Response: 64
